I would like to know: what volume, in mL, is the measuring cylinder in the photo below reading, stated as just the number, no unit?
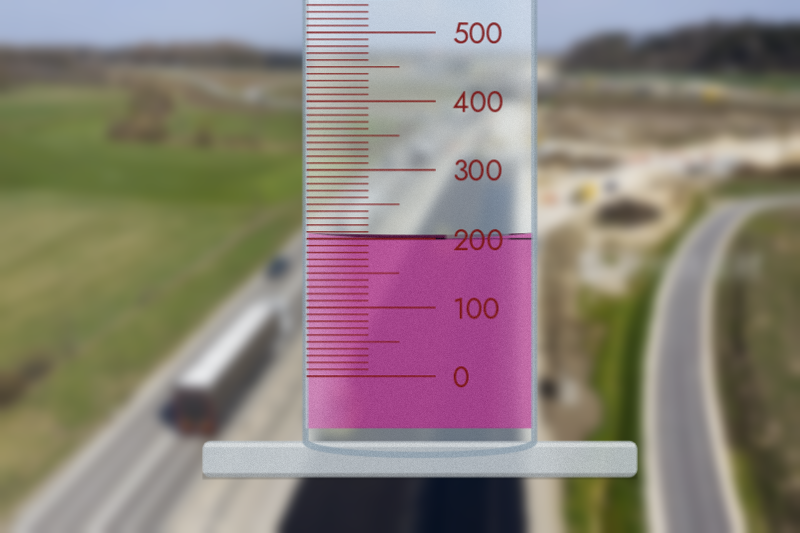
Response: 200
